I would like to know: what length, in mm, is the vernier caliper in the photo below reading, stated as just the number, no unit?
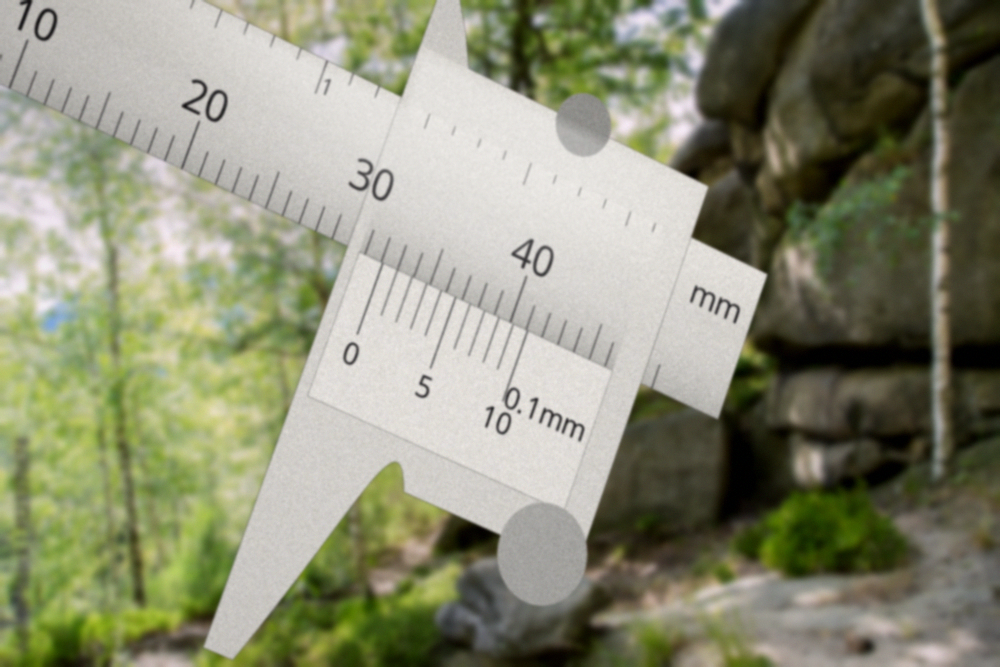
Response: 32.1
